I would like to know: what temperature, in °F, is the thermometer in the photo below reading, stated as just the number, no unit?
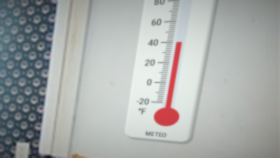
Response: 40
